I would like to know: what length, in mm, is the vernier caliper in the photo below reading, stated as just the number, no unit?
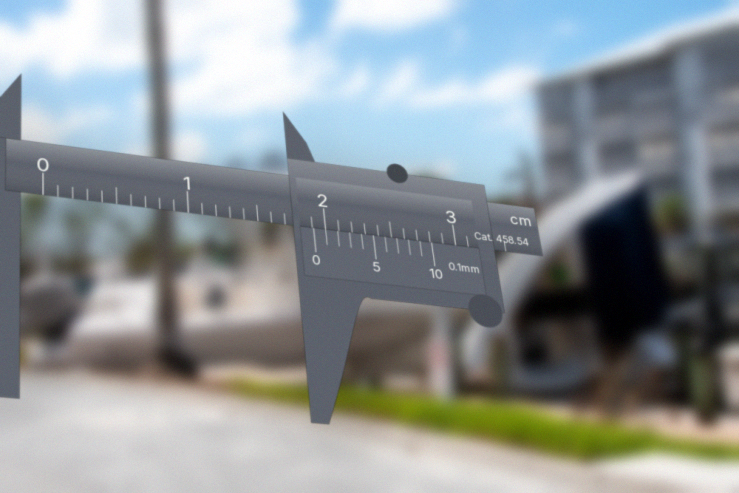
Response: 19.1
